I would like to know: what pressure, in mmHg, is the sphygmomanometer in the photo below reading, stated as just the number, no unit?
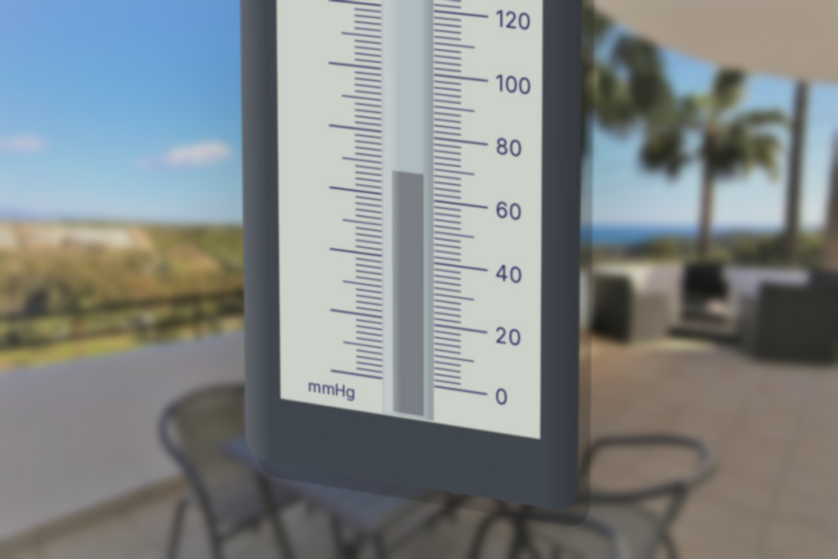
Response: 68
